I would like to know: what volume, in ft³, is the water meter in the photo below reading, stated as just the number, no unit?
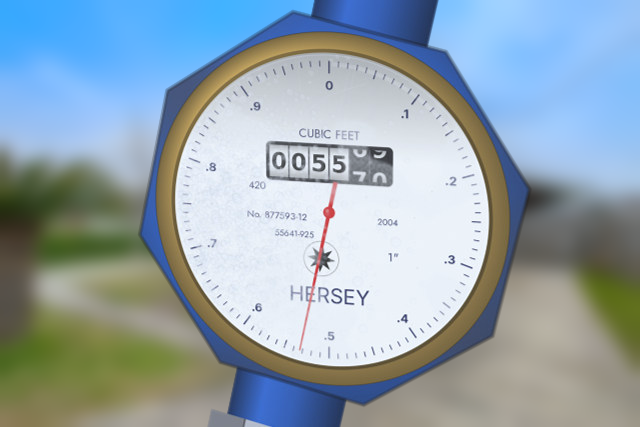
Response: 5569.53
